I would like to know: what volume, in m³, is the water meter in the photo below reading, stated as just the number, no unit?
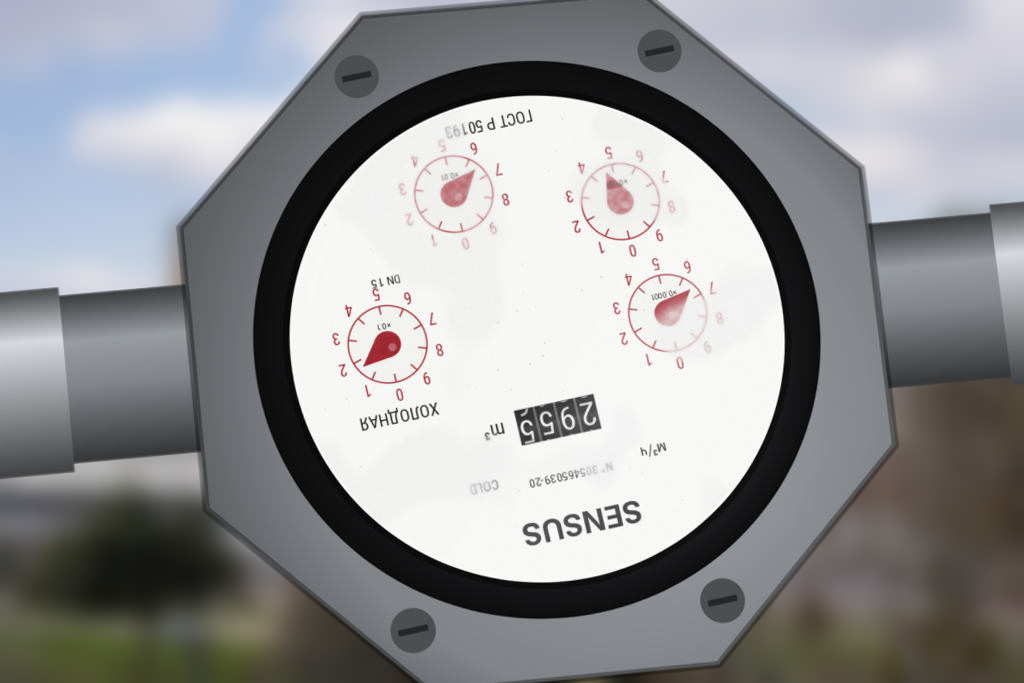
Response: 2955.1646
